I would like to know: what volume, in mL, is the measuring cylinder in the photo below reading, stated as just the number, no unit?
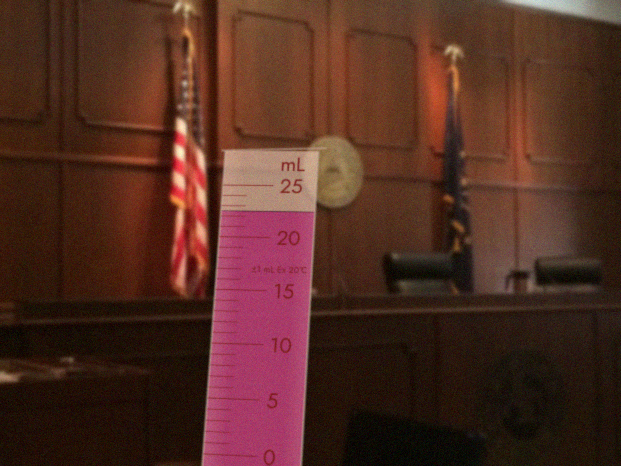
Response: 22.5
